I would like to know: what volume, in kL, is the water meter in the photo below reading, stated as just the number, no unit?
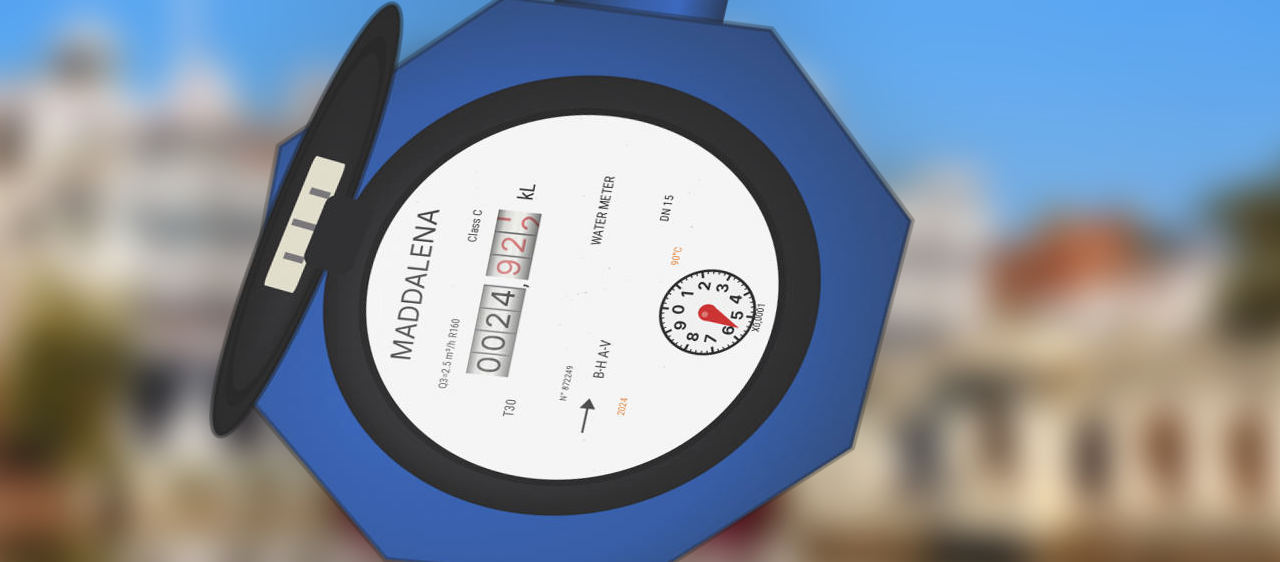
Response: 24.9215
